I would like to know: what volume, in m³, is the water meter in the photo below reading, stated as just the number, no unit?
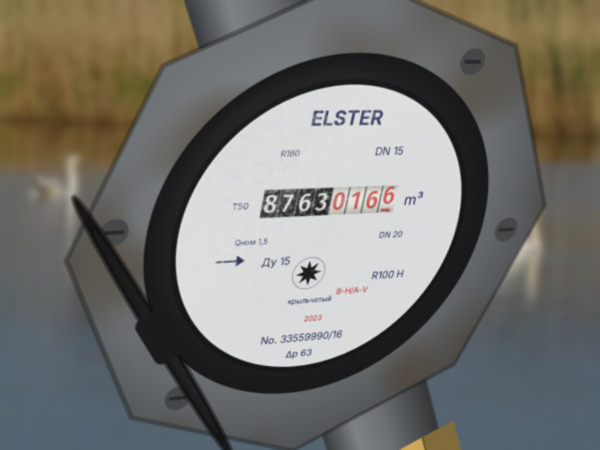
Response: 8763.0166
